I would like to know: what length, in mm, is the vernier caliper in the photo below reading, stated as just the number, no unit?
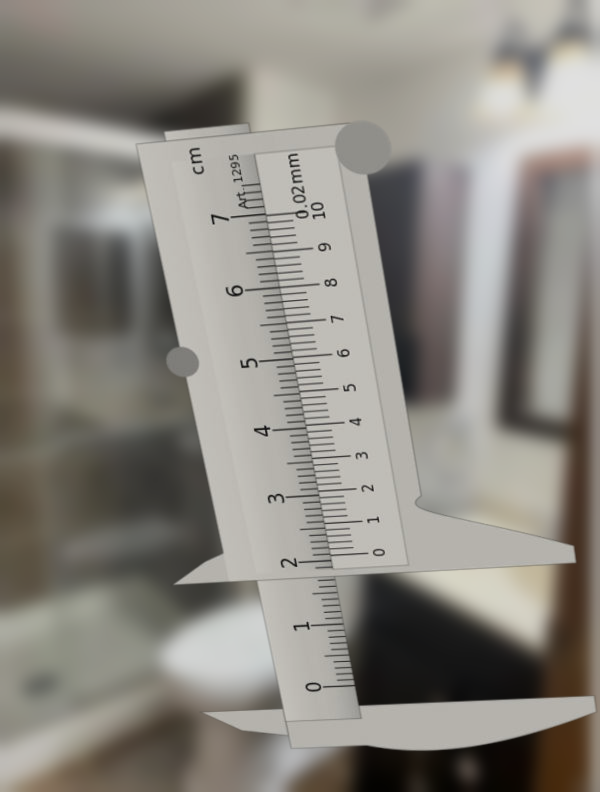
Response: 20.8
